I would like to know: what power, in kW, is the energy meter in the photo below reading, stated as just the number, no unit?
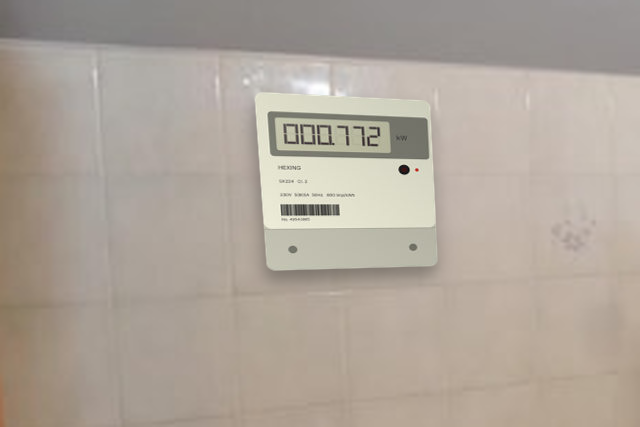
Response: 0.772
